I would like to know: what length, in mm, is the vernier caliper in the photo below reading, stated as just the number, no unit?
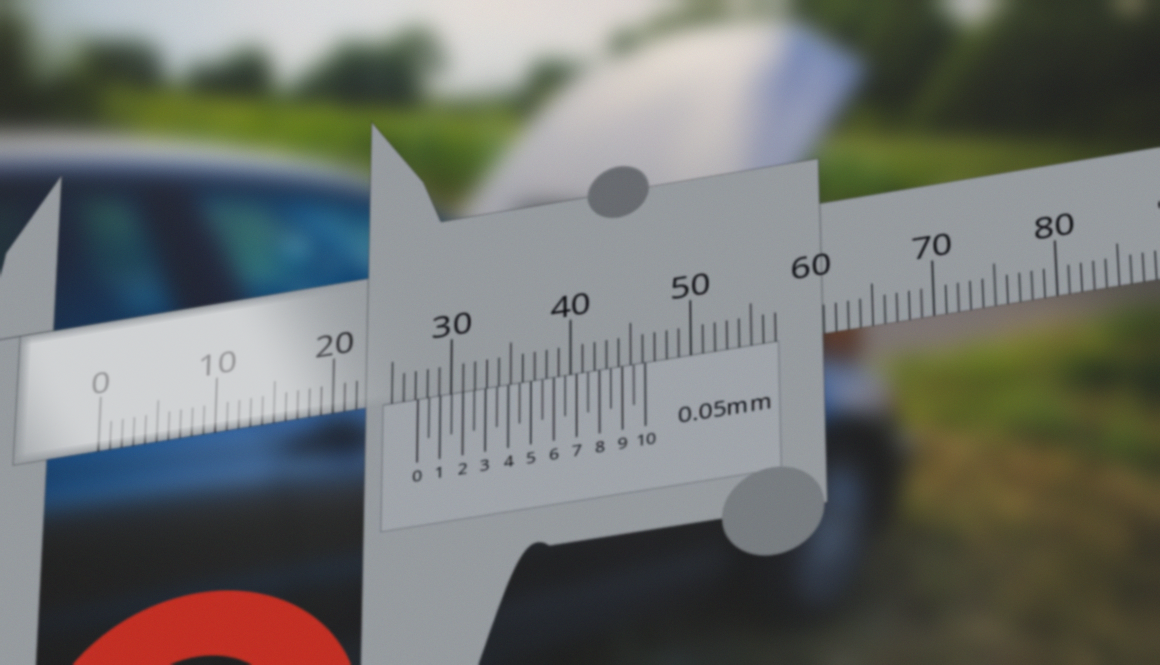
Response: 27.2
